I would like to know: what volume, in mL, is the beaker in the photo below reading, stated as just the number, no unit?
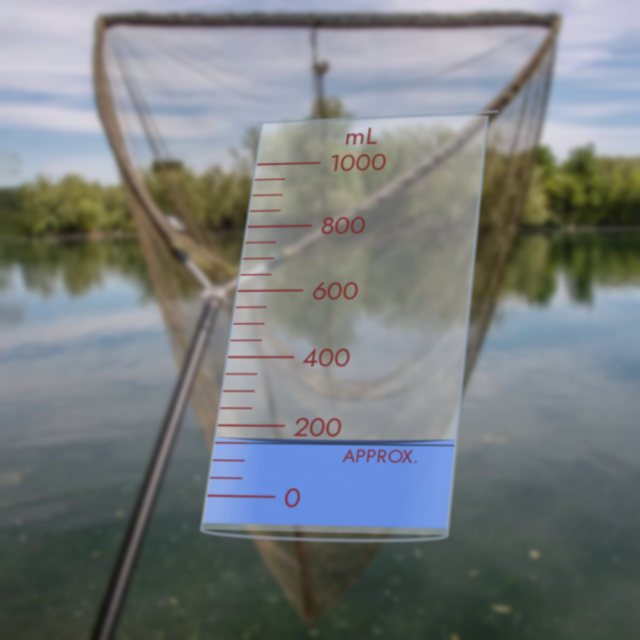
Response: 150
